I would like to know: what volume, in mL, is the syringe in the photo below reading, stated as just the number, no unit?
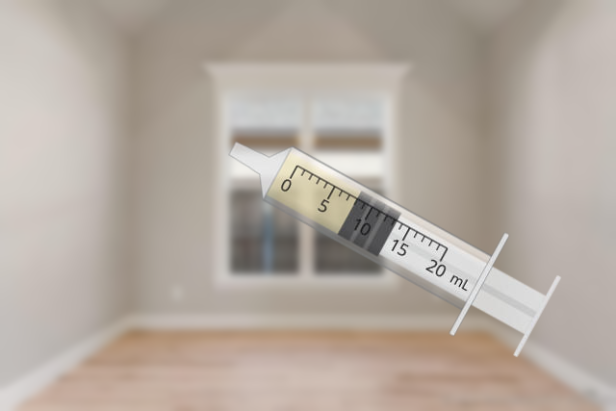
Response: 8
